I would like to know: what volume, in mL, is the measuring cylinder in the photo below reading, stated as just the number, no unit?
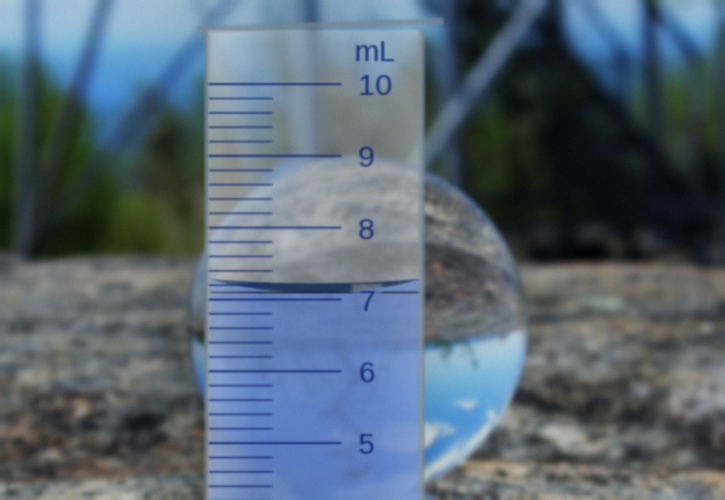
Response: 7.1
